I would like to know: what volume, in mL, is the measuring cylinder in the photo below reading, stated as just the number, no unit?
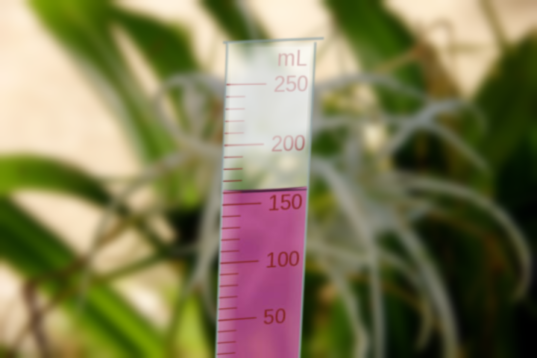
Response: 160
